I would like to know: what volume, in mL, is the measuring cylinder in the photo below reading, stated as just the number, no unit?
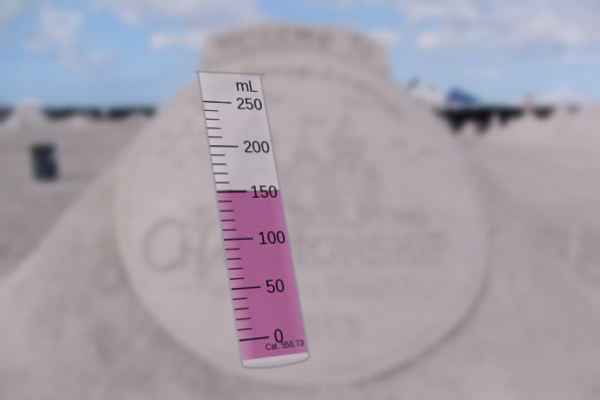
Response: 150
